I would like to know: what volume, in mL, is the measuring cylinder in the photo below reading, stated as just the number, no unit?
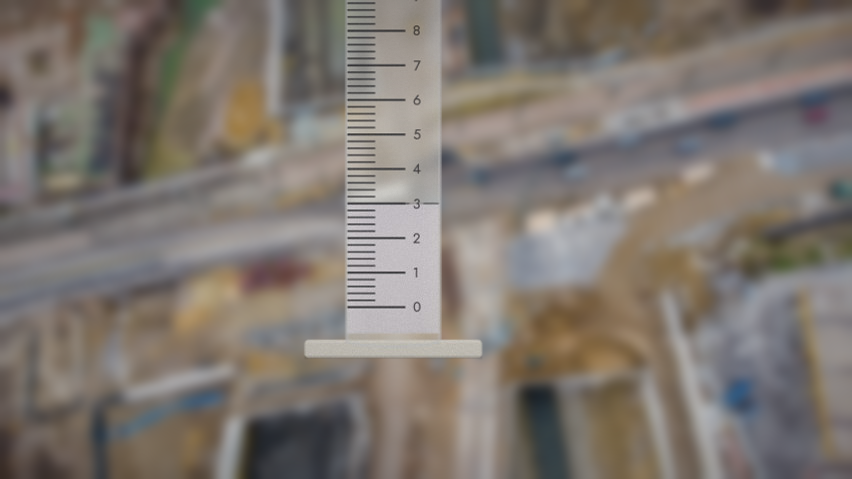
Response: 3
